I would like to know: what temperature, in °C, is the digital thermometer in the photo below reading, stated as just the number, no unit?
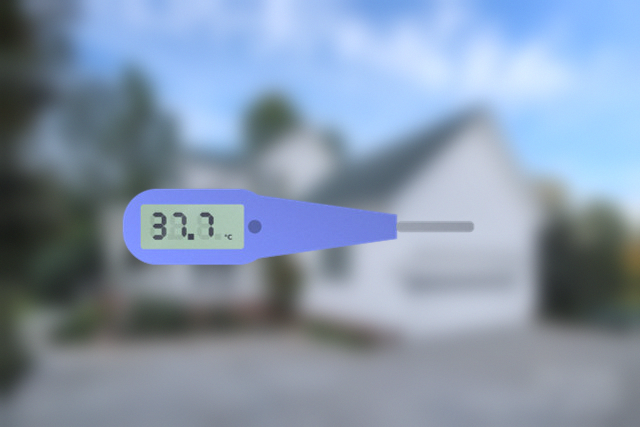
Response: 37.7
